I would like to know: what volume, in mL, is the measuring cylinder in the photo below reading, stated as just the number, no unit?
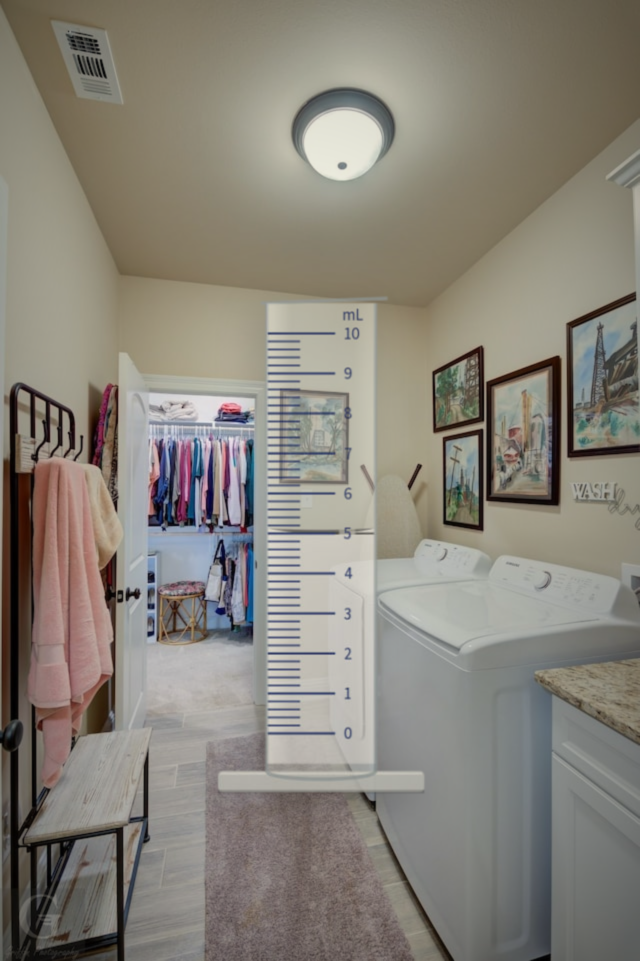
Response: 5
